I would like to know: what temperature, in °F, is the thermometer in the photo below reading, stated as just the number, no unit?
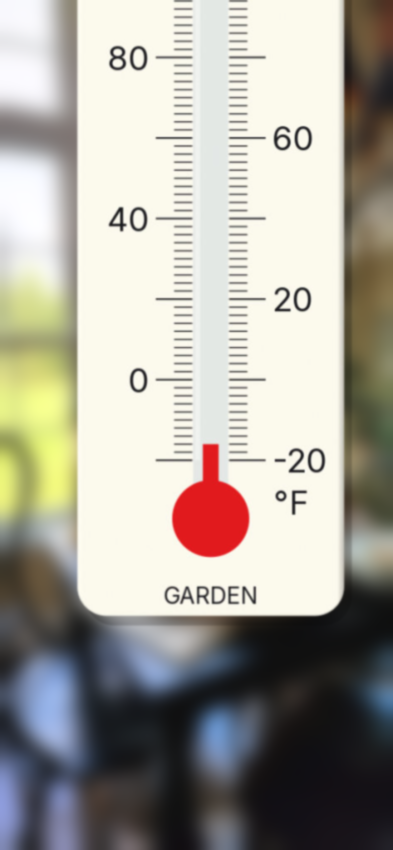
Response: -16
